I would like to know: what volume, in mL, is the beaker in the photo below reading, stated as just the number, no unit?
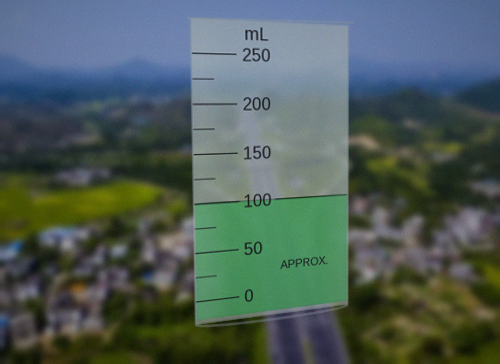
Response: 100
